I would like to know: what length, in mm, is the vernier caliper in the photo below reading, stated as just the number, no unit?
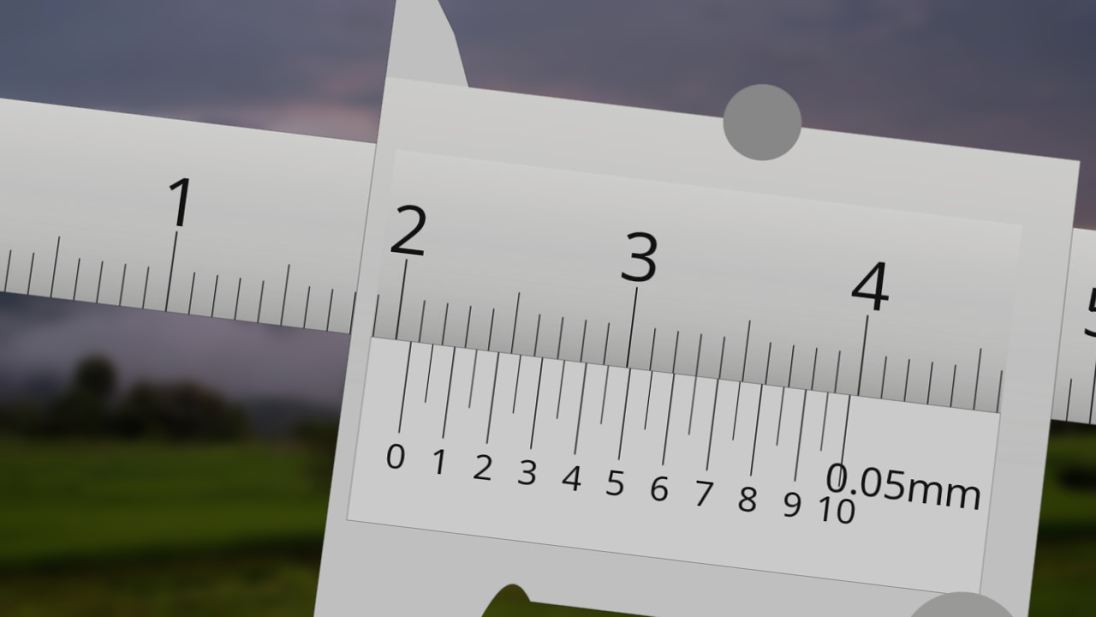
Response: 20.65
